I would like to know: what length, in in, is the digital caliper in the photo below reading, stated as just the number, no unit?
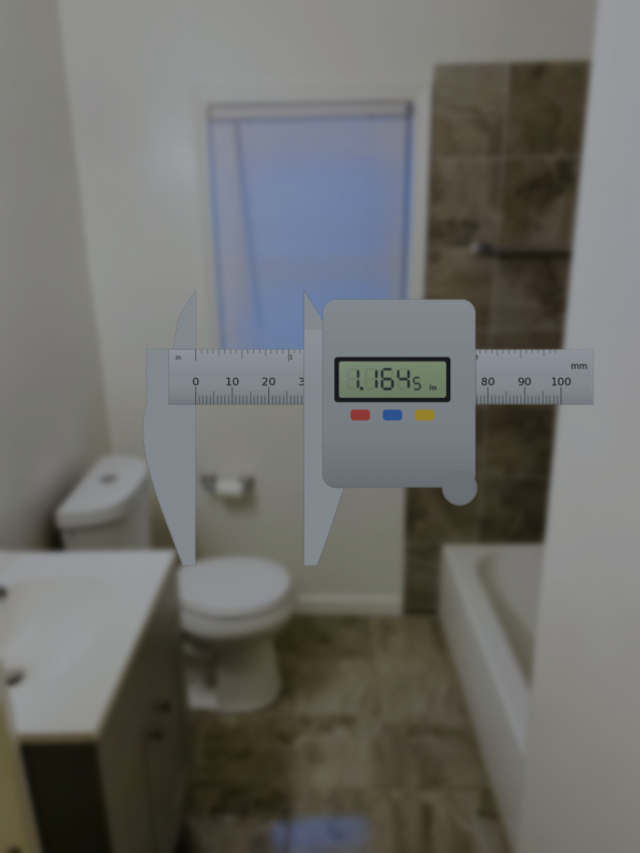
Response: 1.1645
